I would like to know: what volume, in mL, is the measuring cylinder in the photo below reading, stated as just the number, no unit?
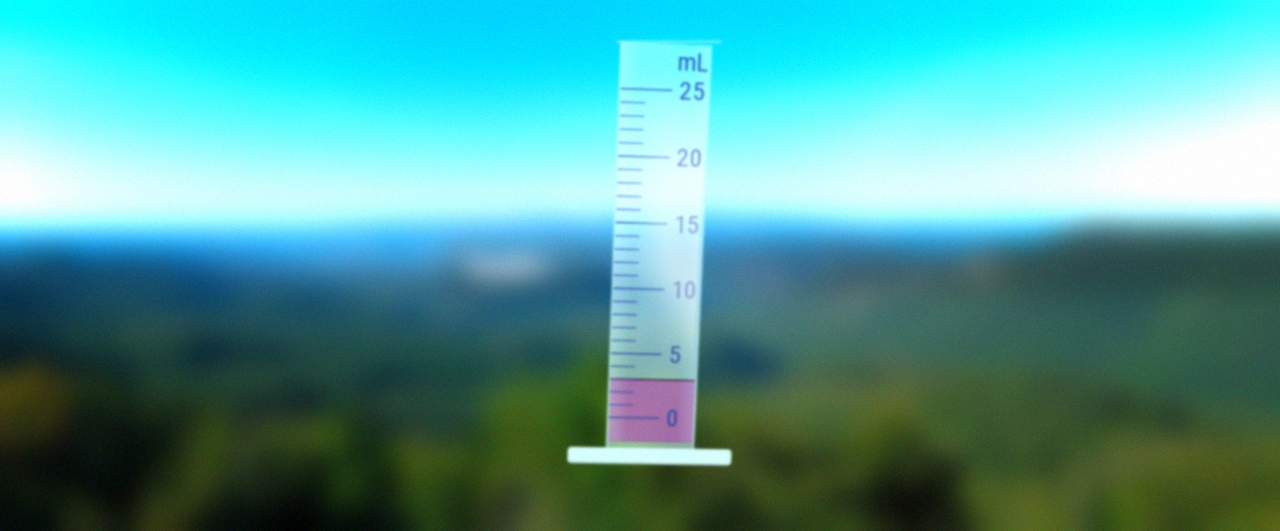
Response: 3
